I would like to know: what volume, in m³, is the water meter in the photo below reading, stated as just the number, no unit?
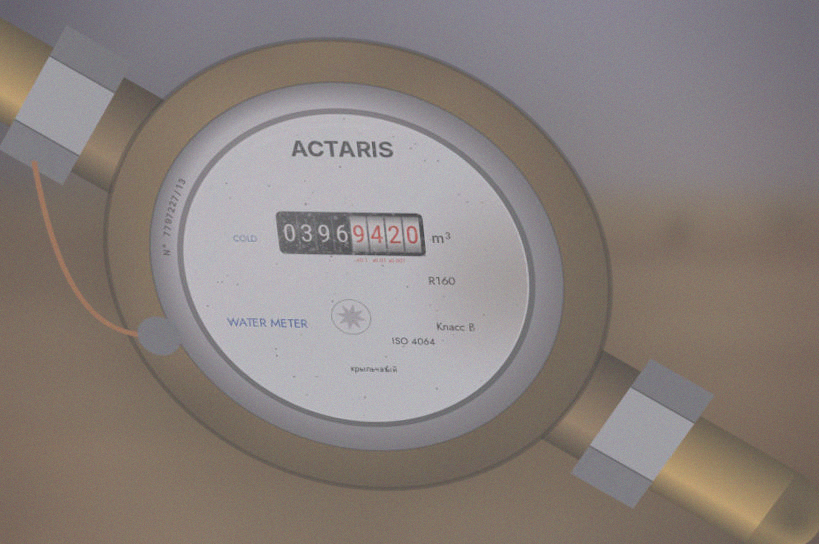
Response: 396.9420
